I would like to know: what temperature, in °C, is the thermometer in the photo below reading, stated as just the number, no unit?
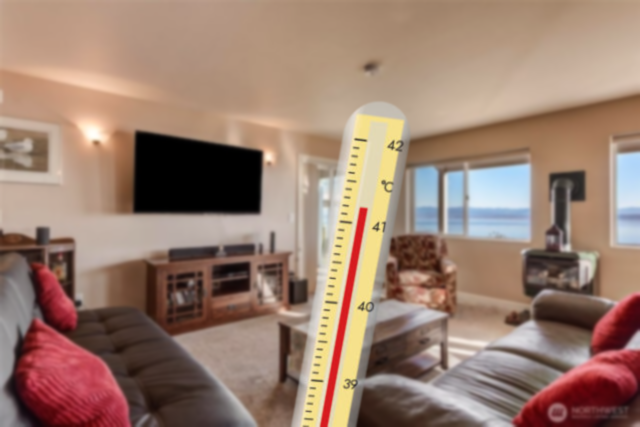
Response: 41.2
